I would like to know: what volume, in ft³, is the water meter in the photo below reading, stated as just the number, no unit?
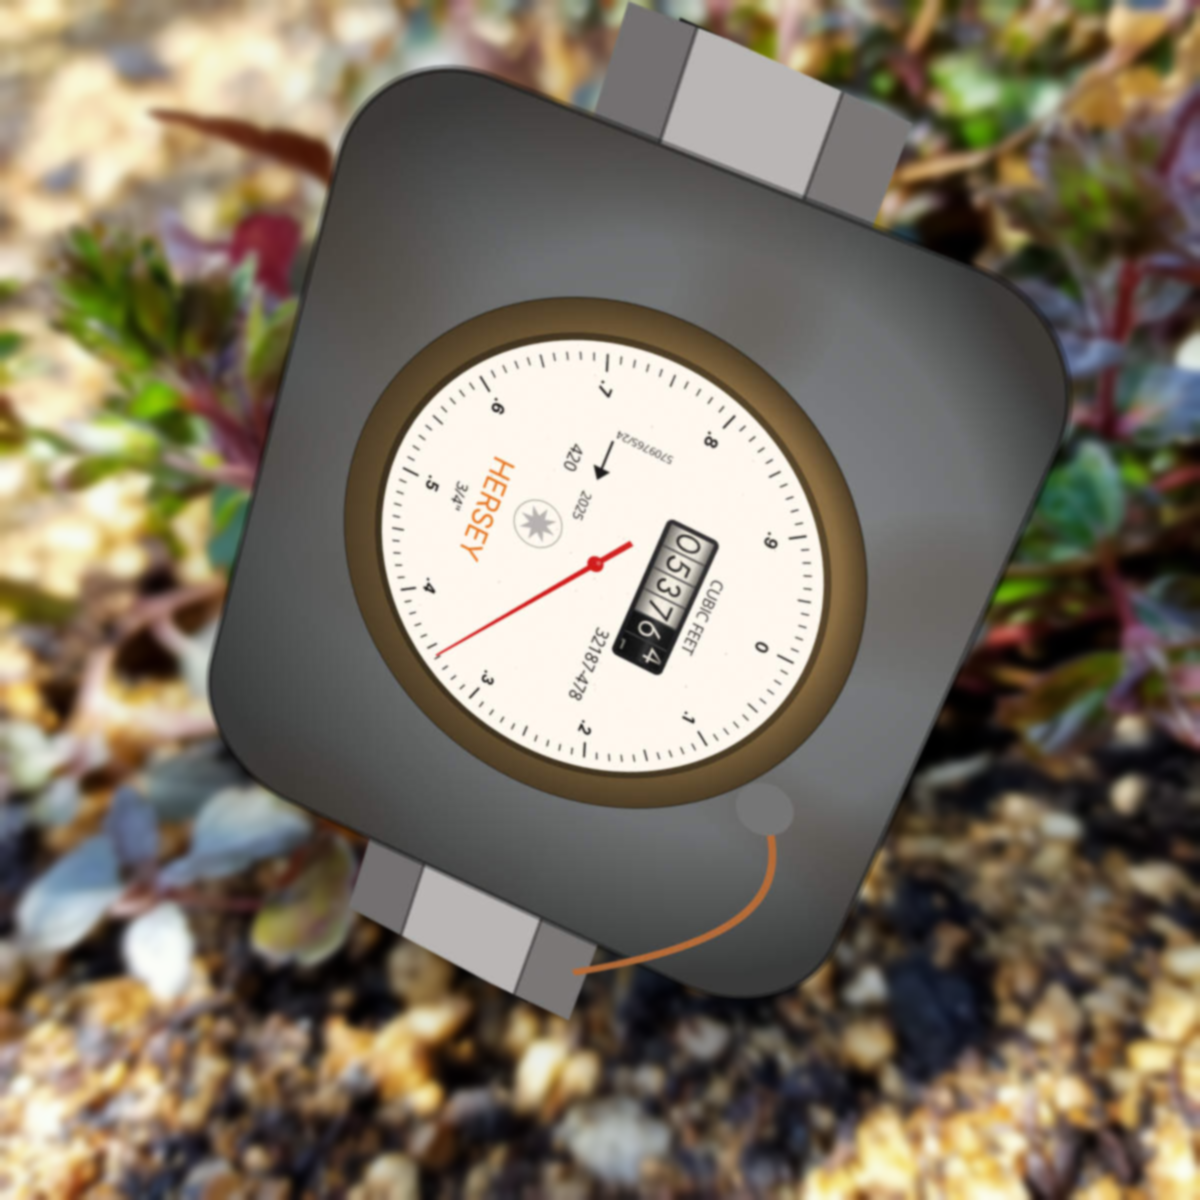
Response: 53764.34
